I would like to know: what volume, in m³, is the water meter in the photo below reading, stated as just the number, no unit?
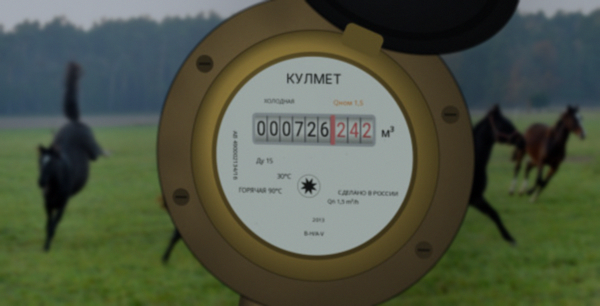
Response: 726.242
